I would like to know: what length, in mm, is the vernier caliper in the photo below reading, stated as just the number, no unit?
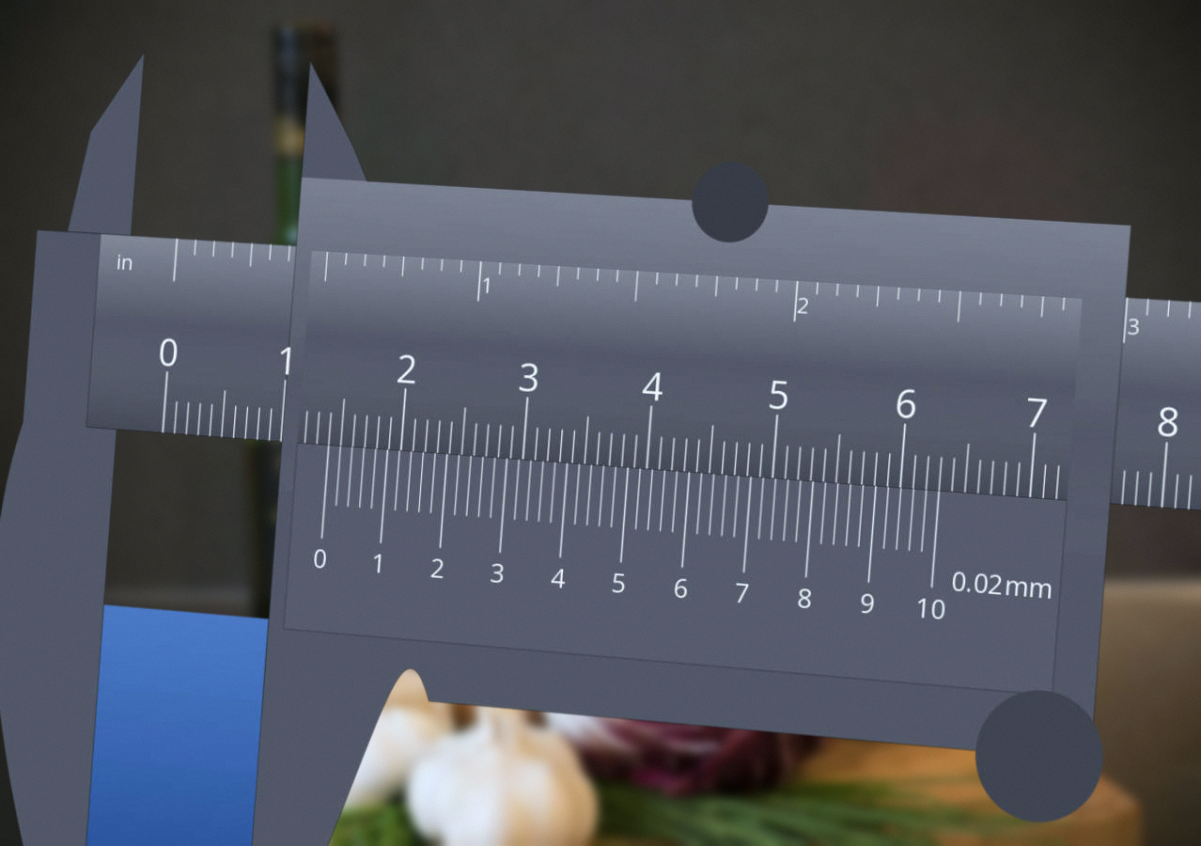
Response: 14.0
